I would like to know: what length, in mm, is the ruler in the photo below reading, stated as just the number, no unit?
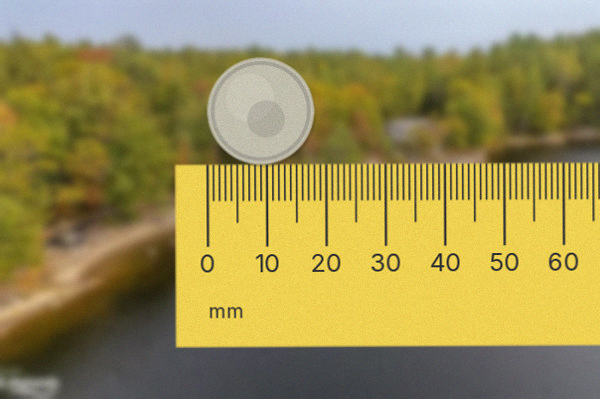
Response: 18
